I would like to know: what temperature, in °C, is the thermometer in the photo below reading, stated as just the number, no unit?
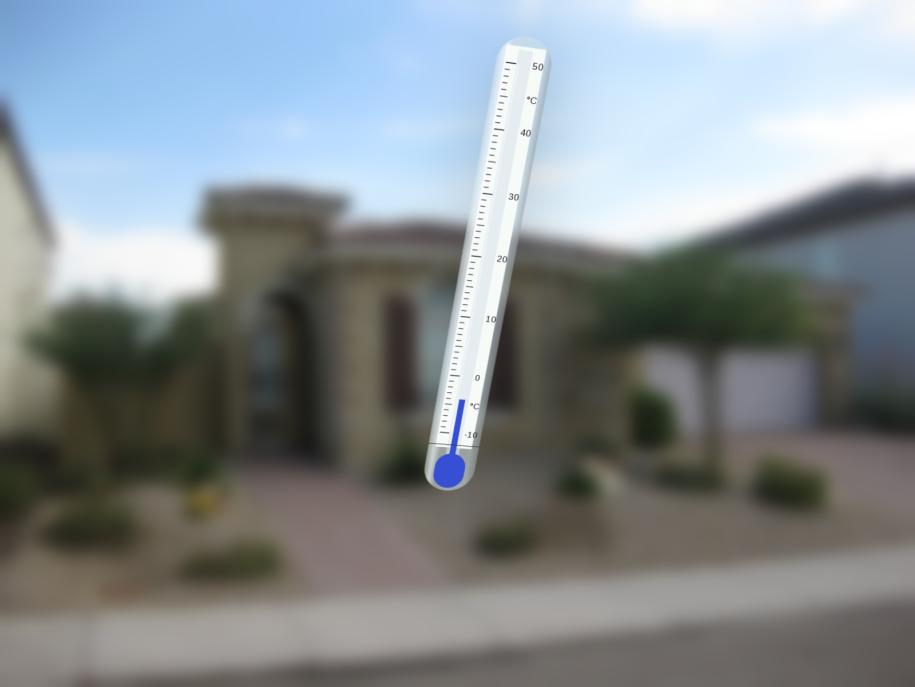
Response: -4
